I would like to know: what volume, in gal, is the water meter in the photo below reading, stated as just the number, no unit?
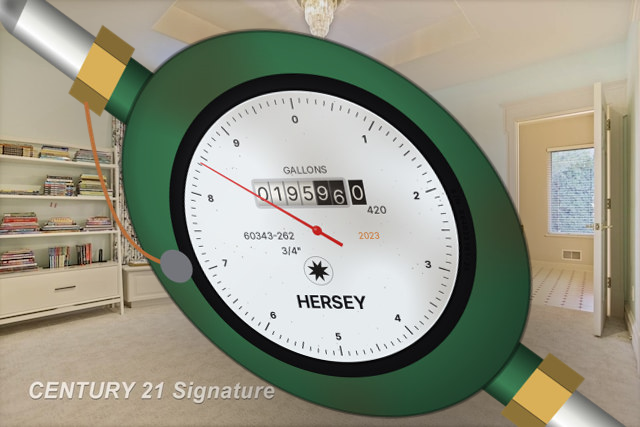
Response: 195958.4
